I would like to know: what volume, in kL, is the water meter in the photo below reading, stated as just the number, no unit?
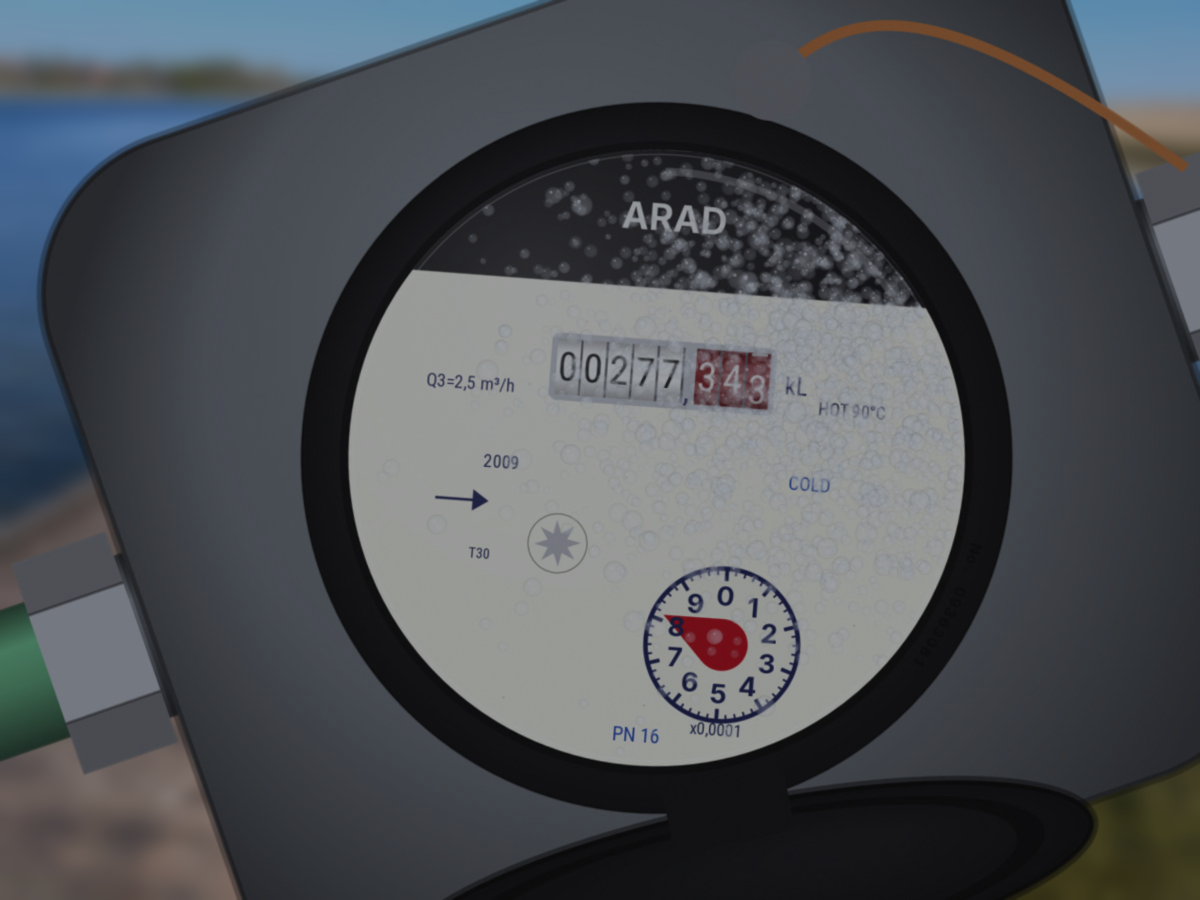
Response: 277.3428
